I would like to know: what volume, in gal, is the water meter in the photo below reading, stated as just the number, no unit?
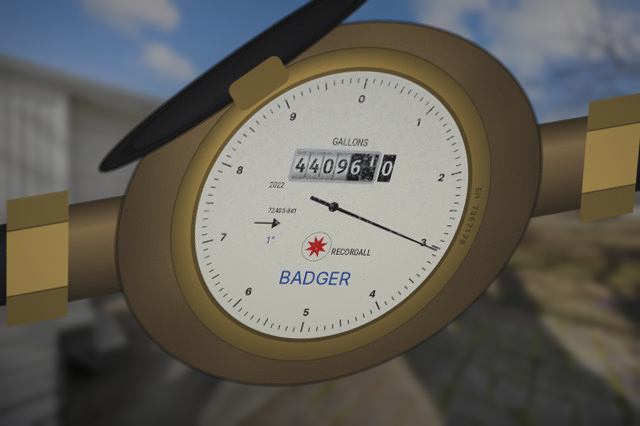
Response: 4409613.0
